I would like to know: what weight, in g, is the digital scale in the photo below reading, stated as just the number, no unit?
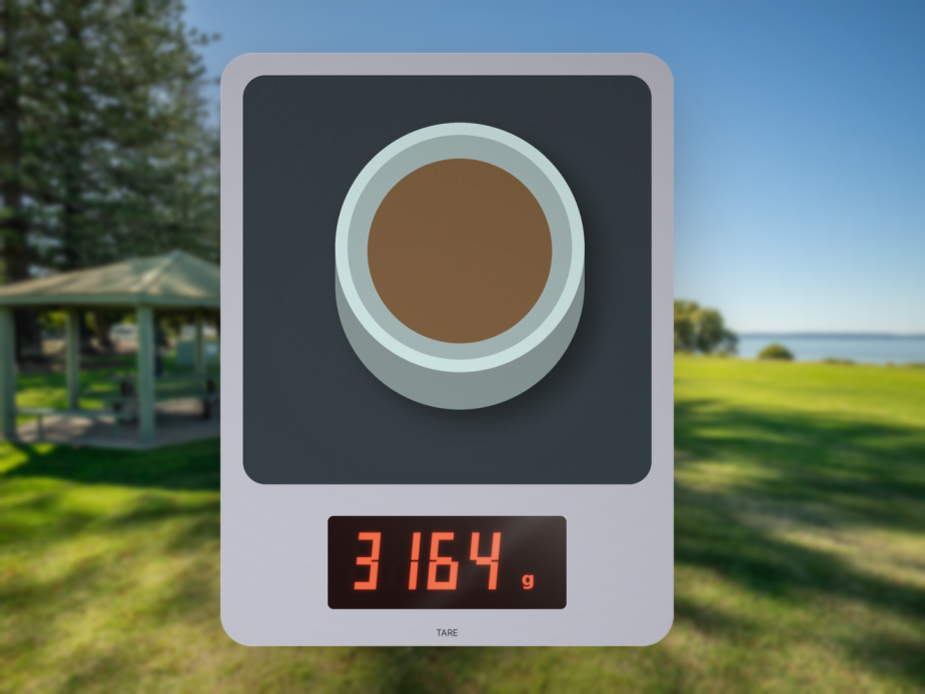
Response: 3164
